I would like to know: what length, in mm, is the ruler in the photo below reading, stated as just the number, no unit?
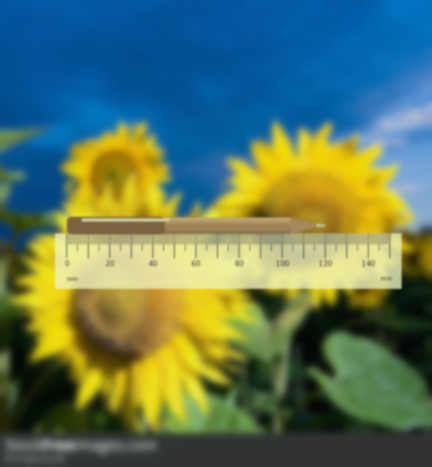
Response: 120
